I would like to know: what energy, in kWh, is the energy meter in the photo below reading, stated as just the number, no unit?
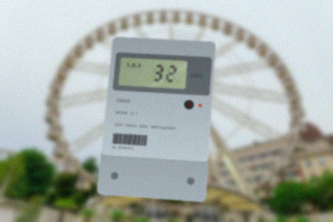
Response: 32
